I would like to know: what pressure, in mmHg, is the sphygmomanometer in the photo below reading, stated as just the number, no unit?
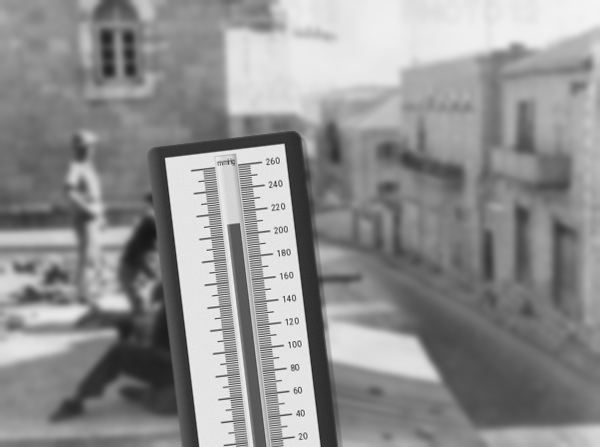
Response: 210
